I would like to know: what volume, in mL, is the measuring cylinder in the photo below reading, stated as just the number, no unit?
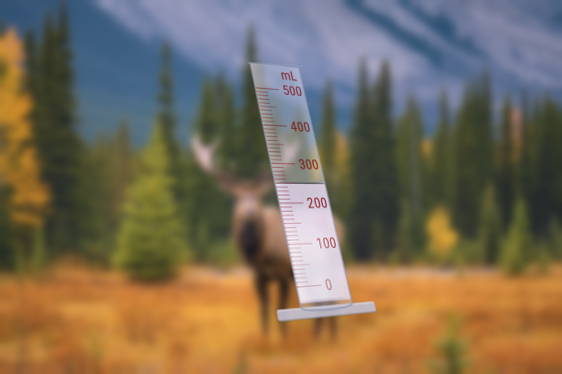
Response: 250
